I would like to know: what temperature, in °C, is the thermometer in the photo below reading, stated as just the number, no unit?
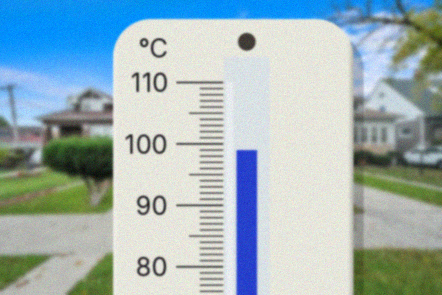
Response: 99
